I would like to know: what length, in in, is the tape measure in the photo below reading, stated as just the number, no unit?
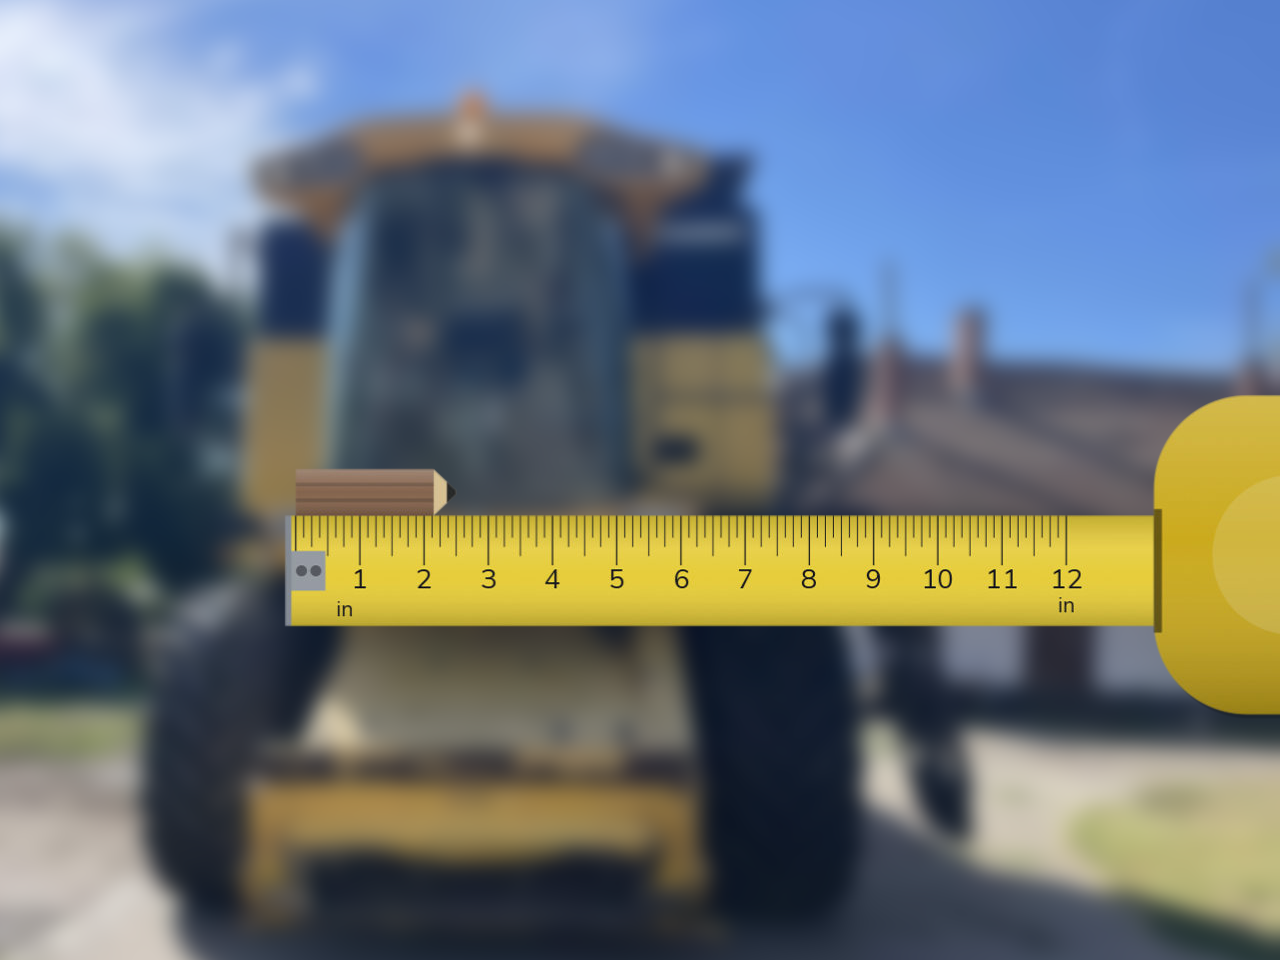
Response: 2.5
